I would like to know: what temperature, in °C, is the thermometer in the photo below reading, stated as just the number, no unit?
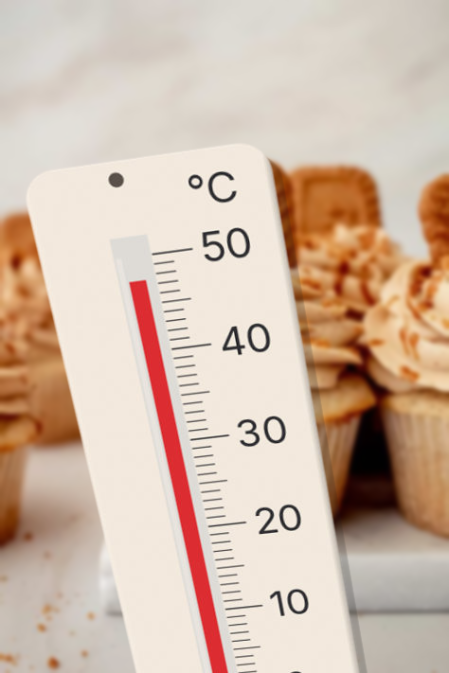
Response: 47.5
